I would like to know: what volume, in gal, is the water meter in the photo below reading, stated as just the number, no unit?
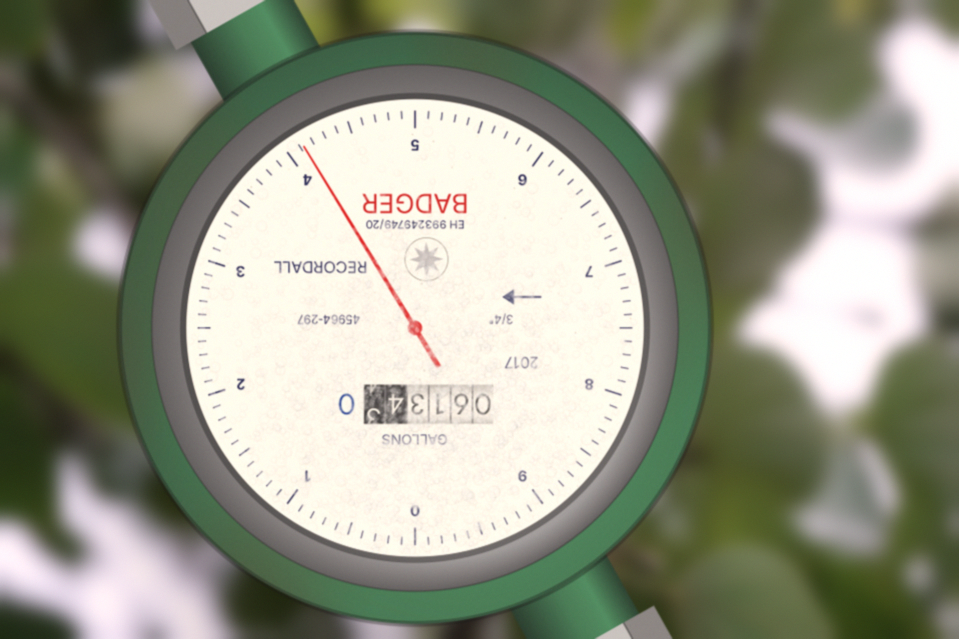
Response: 613434.1
